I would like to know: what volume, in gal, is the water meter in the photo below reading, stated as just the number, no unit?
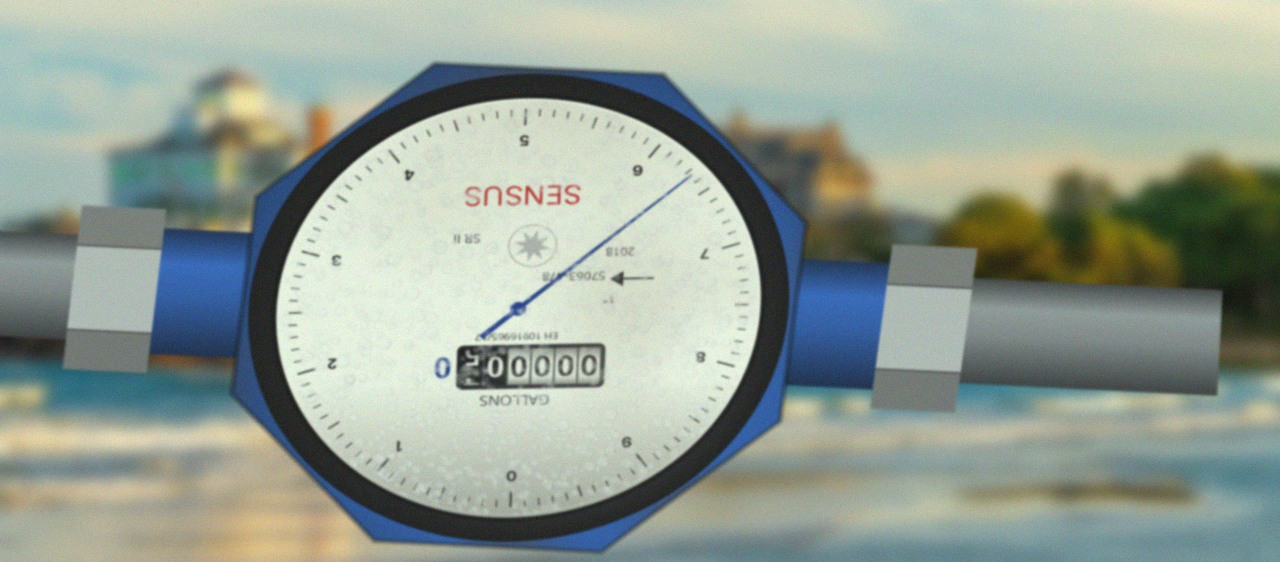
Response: 46.3
